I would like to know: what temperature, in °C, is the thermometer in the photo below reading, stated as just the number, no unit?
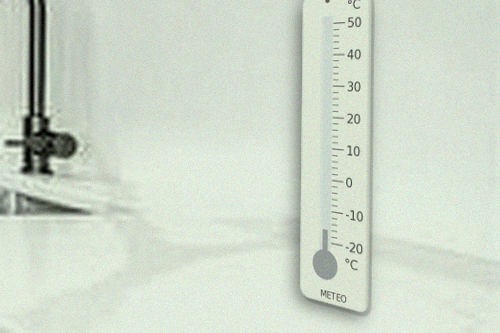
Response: -16
